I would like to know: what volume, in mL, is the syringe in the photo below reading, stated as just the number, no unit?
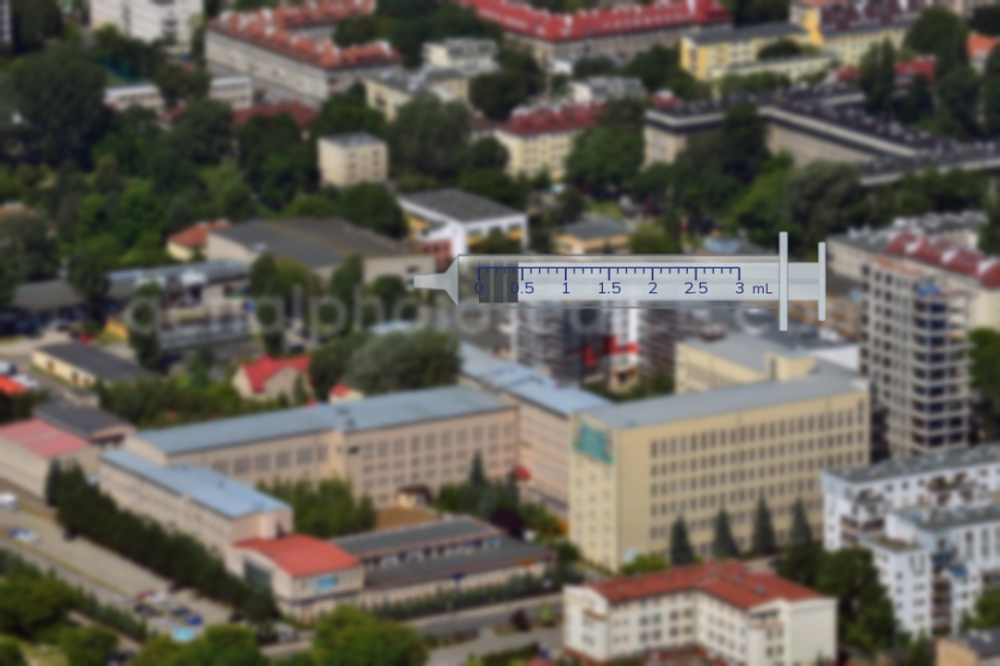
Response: 0
